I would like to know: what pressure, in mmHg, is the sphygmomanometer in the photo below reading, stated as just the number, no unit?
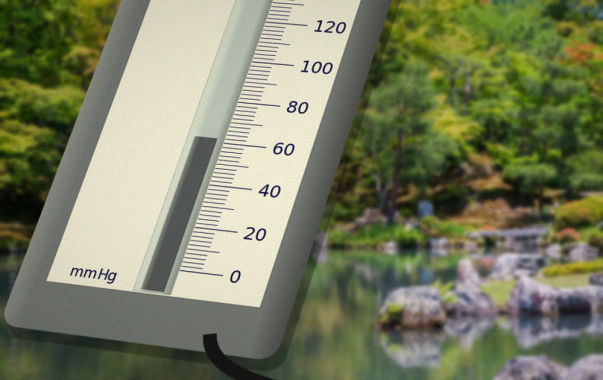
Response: 62
